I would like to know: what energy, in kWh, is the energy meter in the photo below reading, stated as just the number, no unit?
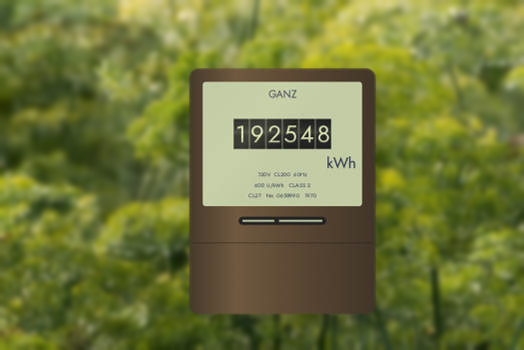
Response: 192548
